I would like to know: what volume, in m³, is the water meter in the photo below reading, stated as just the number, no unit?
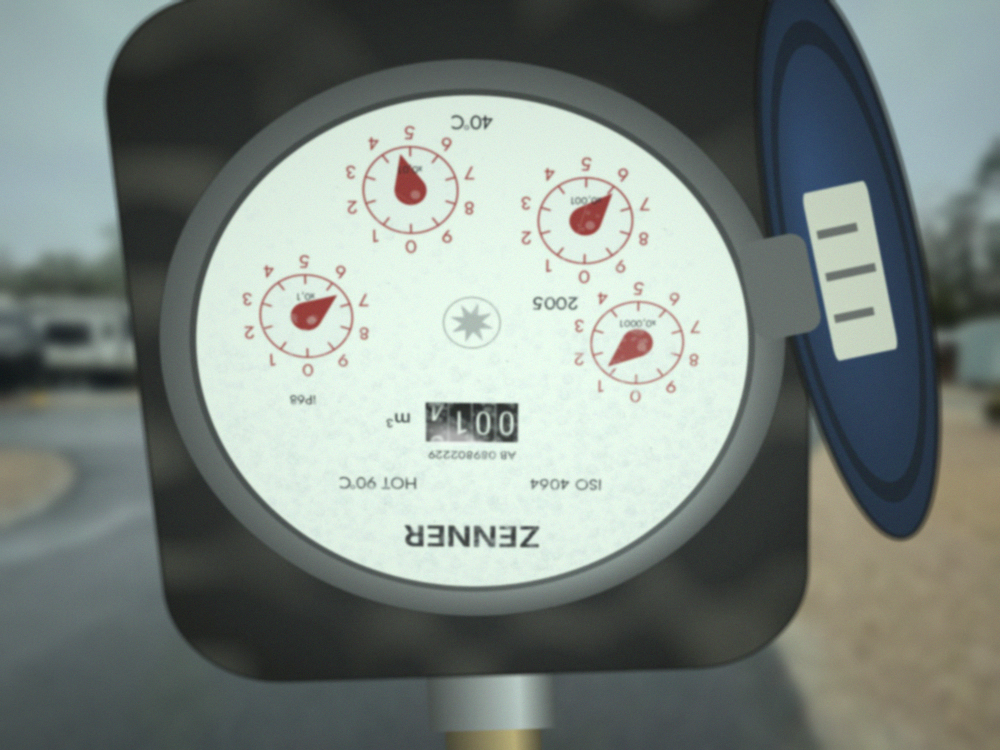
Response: 13.6461
